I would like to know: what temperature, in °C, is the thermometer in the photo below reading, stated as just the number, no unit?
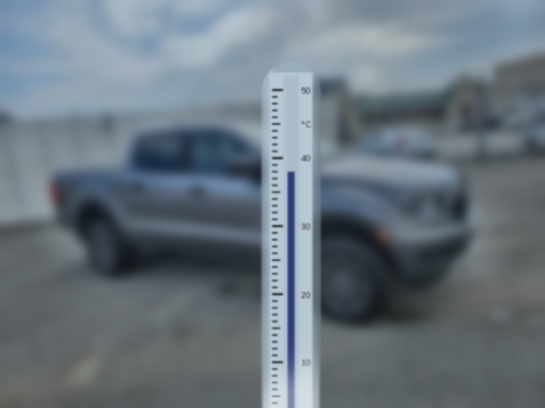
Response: 38
